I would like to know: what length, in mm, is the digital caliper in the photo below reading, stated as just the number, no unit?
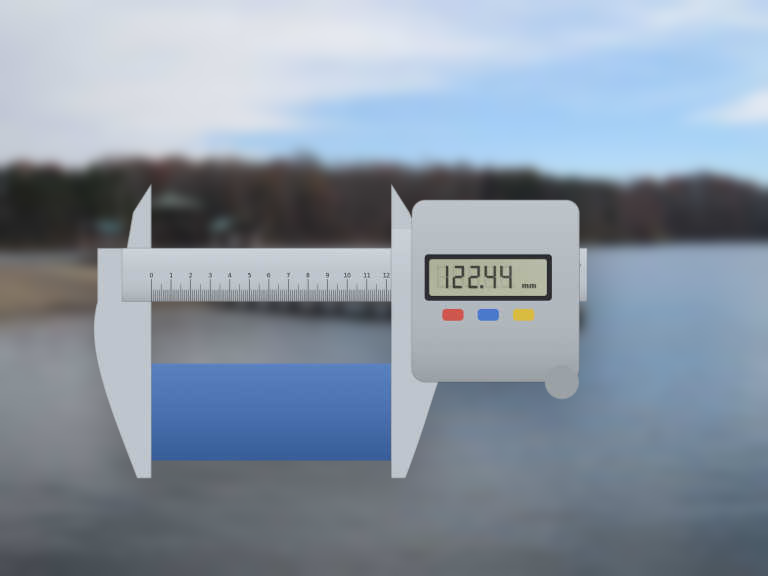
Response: 122.44
